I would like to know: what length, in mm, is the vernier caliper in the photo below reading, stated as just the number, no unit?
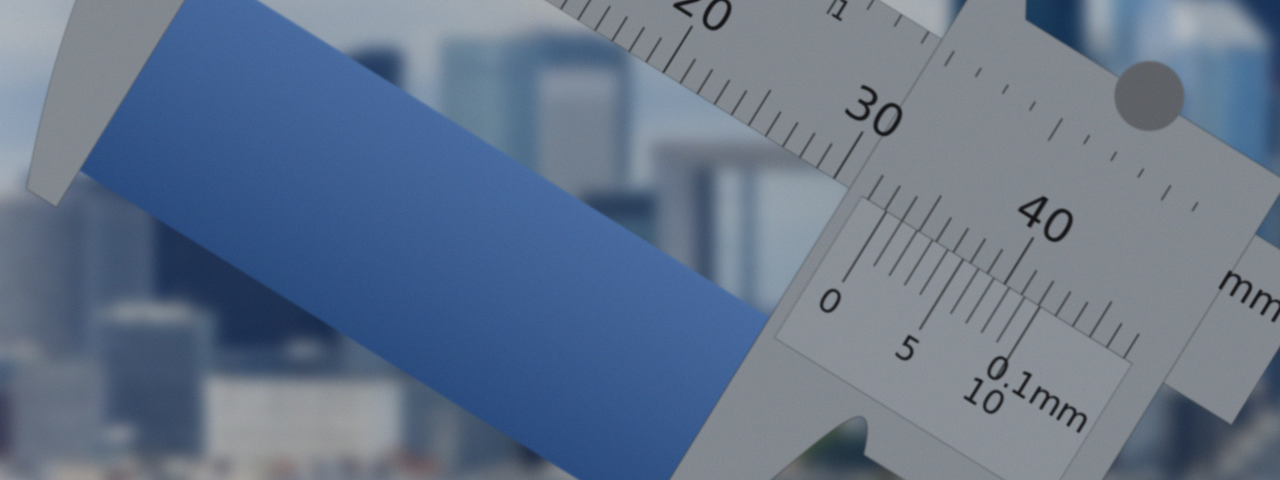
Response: 33.1
